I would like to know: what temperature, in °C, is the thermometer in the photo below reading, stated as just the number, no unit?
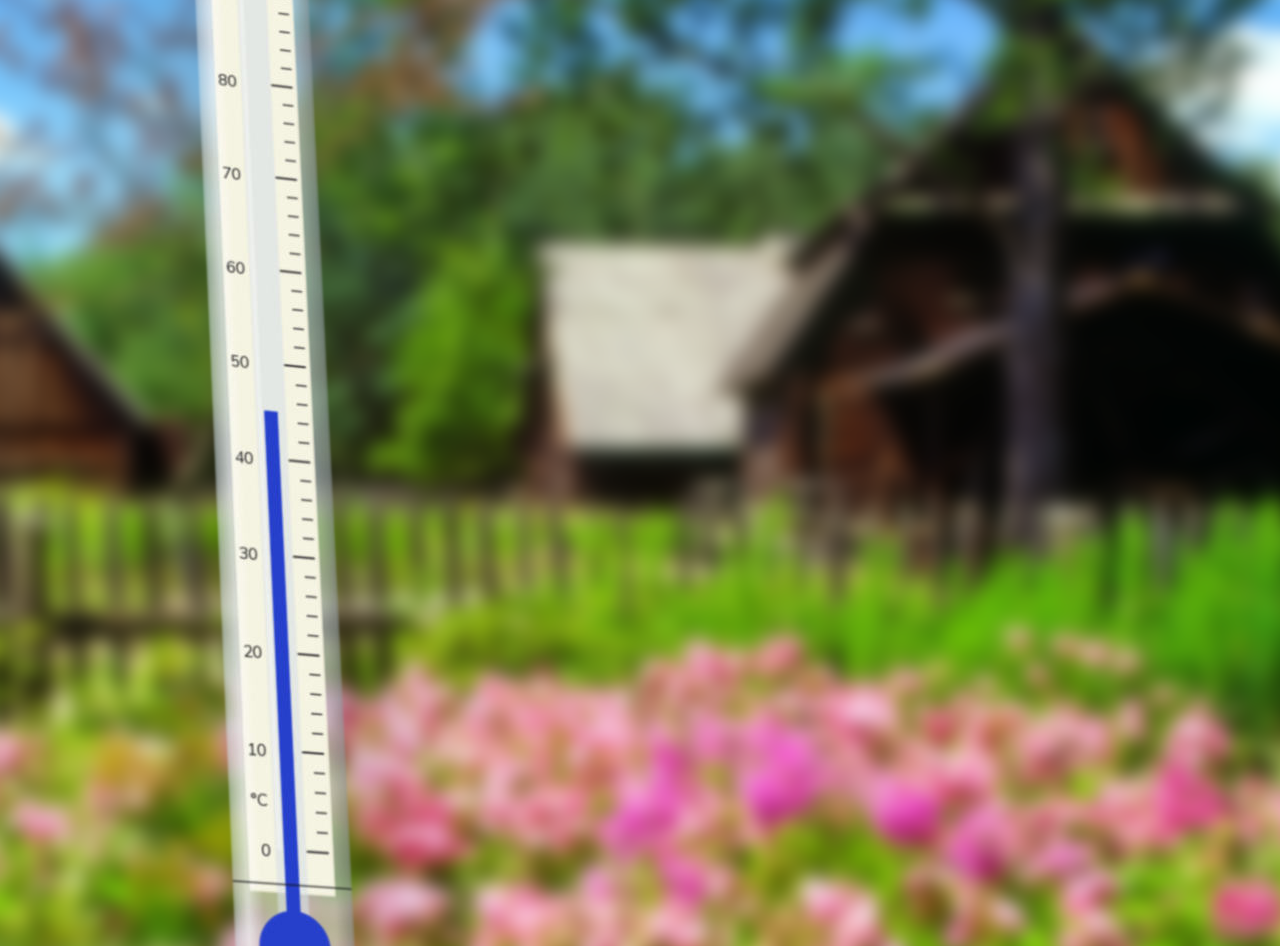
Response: 45
